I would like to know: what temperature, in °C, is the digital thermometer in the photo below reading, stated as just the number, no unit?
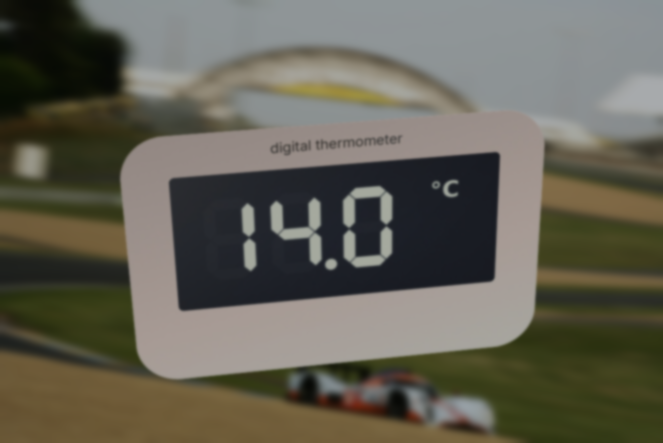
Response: 14.0
